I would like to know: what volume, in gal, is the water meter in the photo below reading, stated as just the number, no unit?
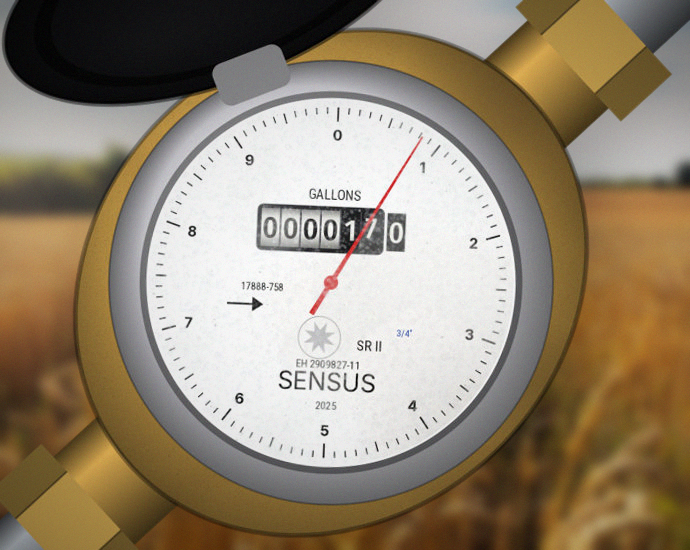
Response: 170.8
